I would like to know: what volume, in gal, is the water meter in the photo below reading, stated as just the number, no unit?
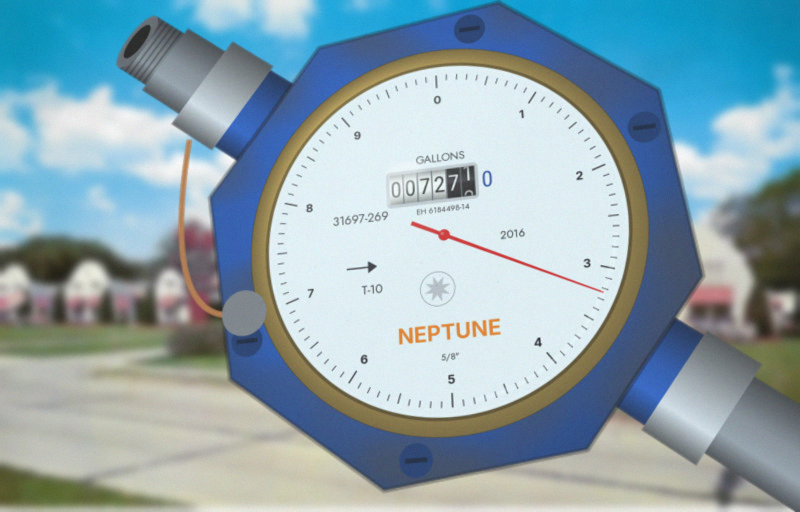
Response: 72713.2
